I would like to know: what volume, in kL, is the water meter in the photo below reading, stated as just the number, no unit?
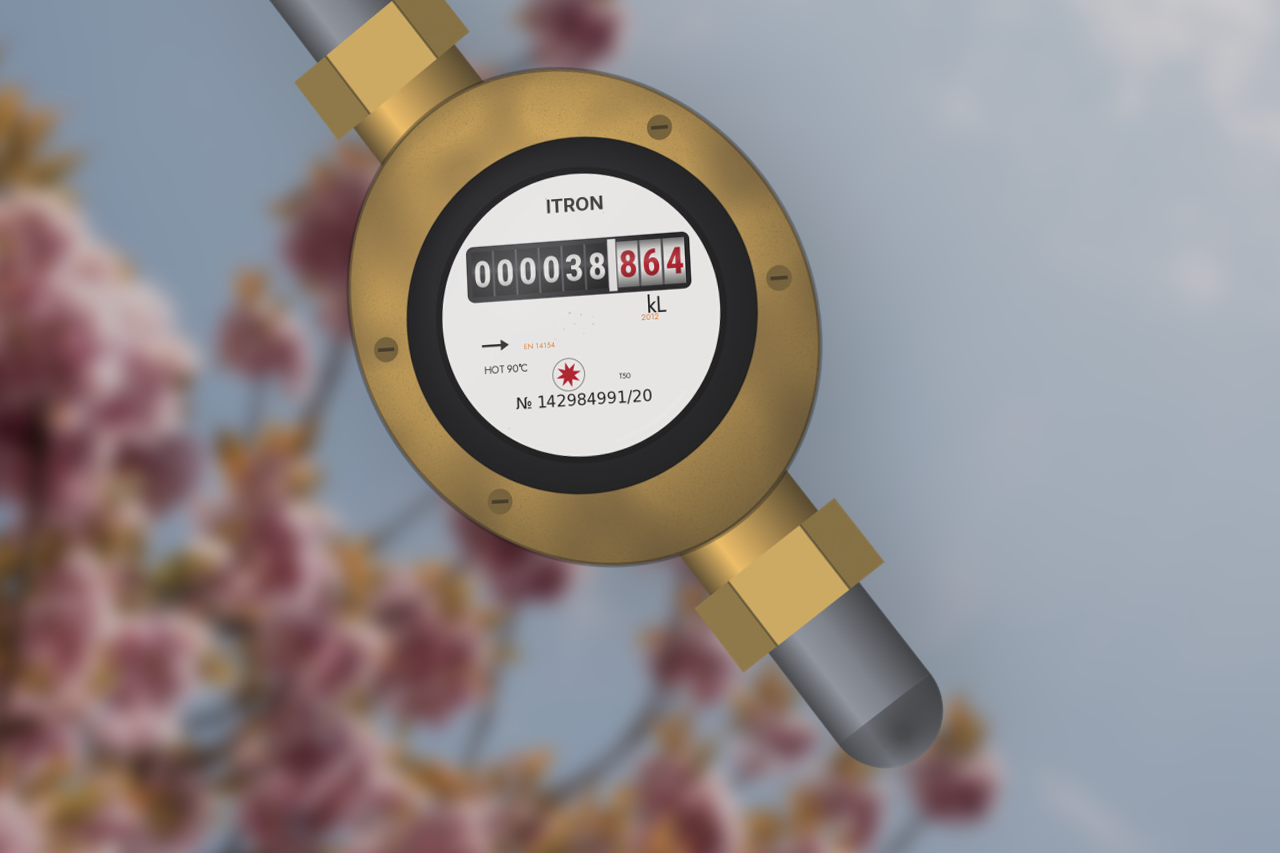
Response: 38.864
